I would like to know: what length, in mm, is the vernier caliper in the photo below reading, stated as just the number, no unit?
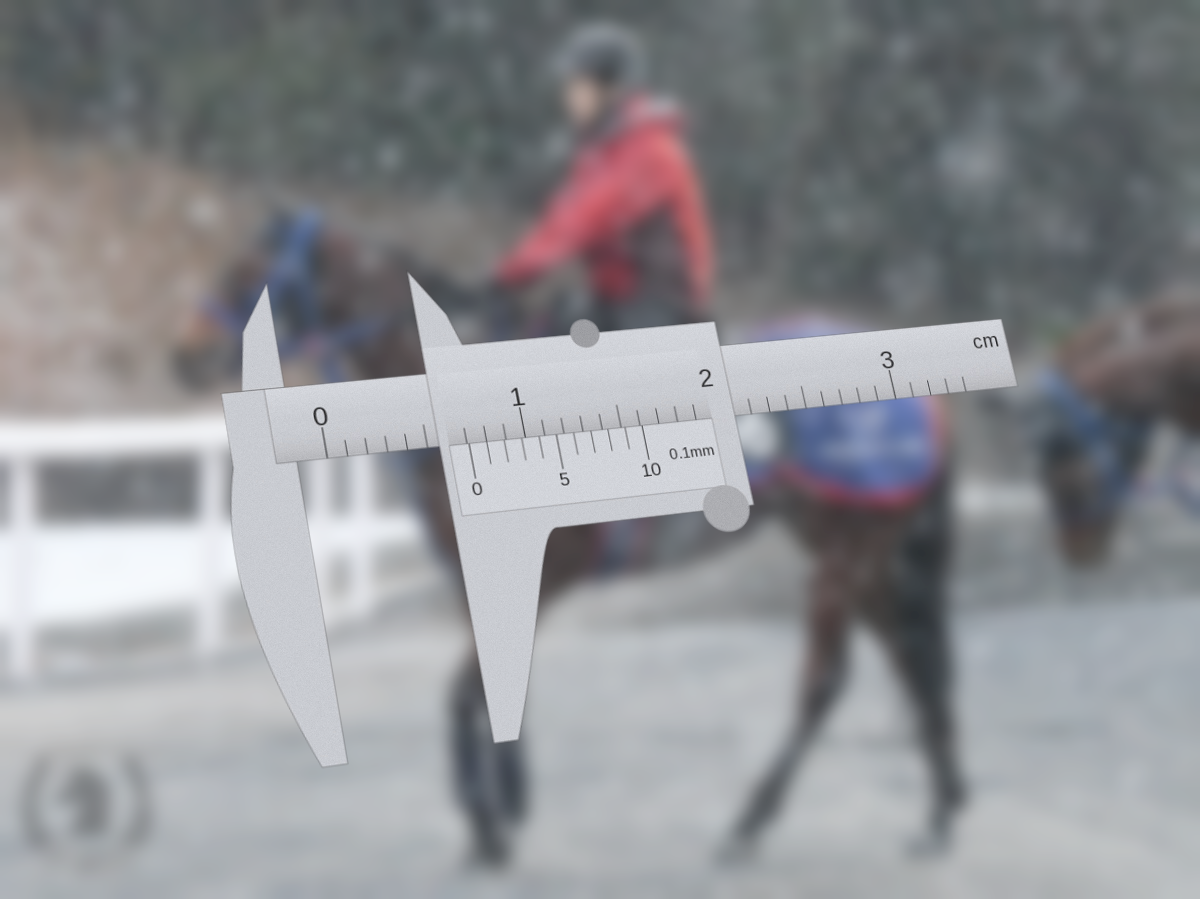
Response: 7.1
